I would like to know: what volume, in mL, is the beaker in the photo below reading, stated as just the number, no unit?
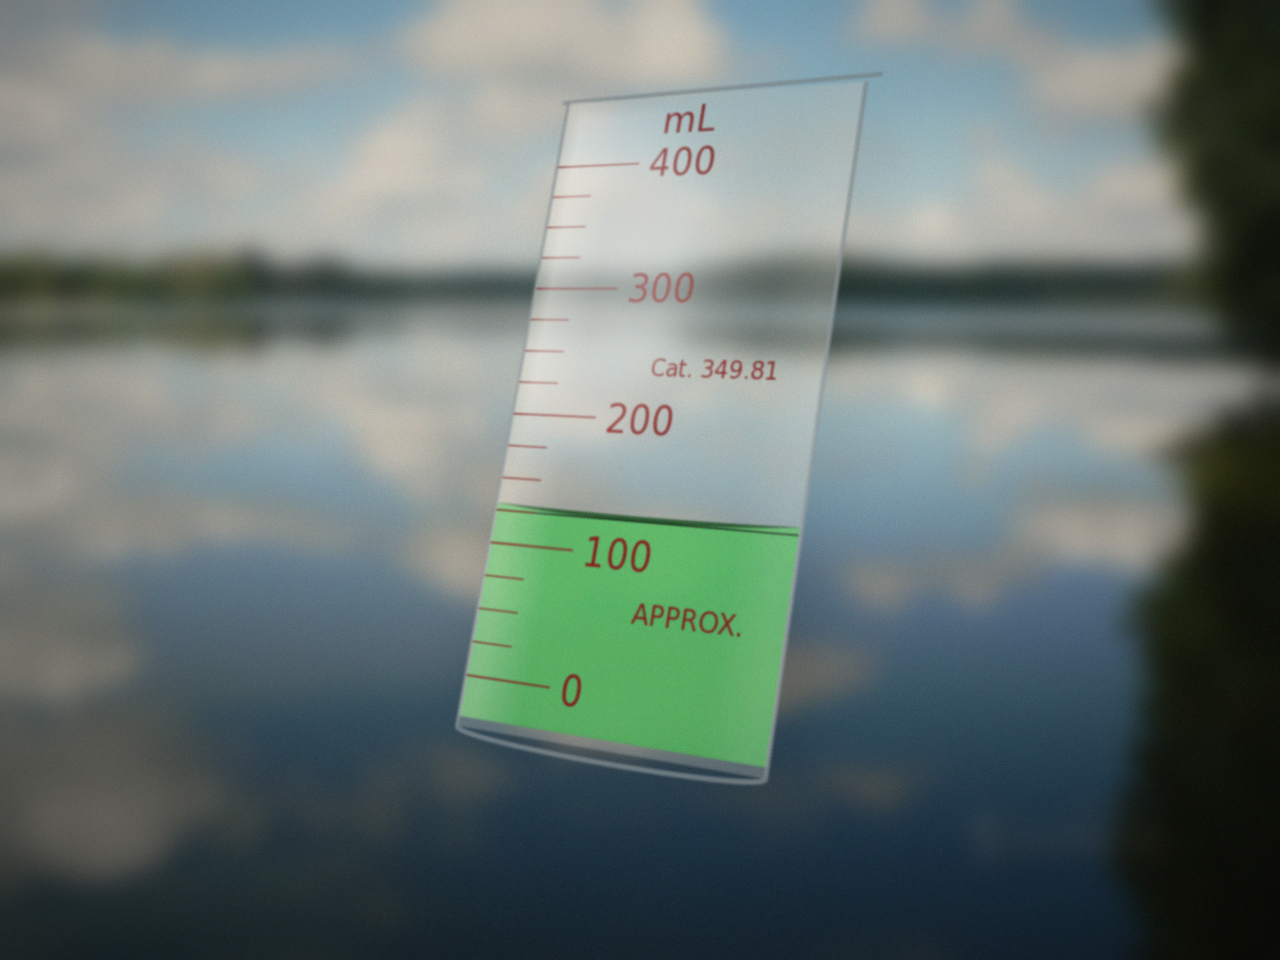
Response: 125
